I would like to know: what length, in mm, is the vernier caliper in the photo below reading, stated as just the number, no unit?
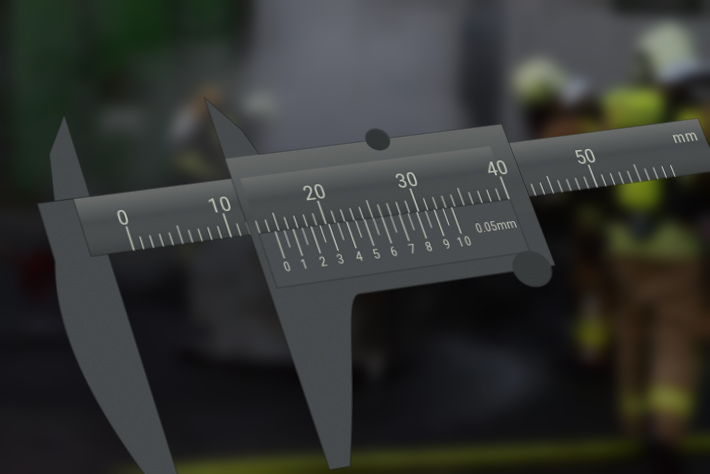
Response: 14.6
